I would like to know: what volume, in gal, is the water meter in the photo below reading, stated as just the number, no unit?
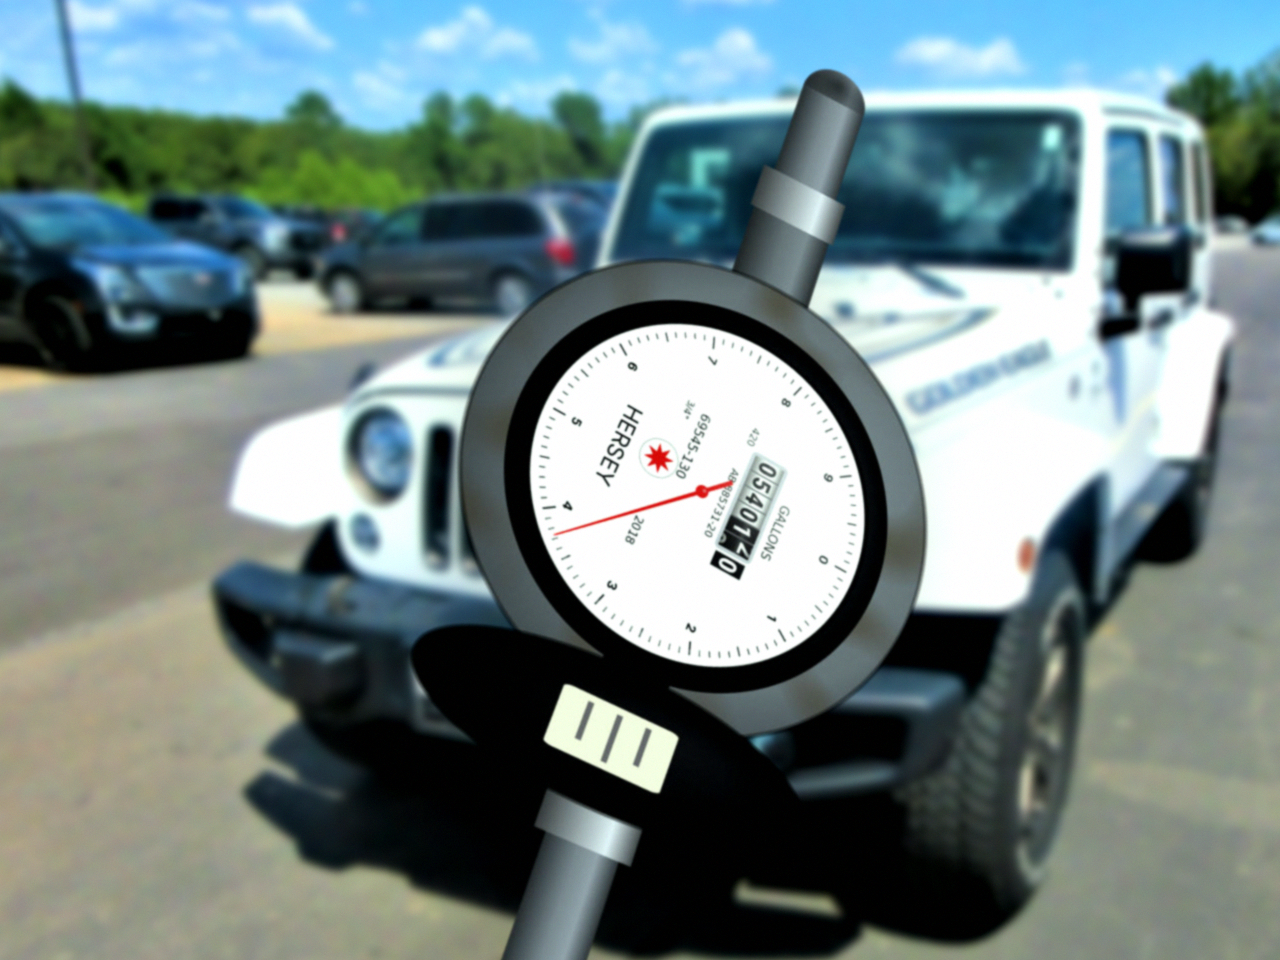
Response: 540123.7
